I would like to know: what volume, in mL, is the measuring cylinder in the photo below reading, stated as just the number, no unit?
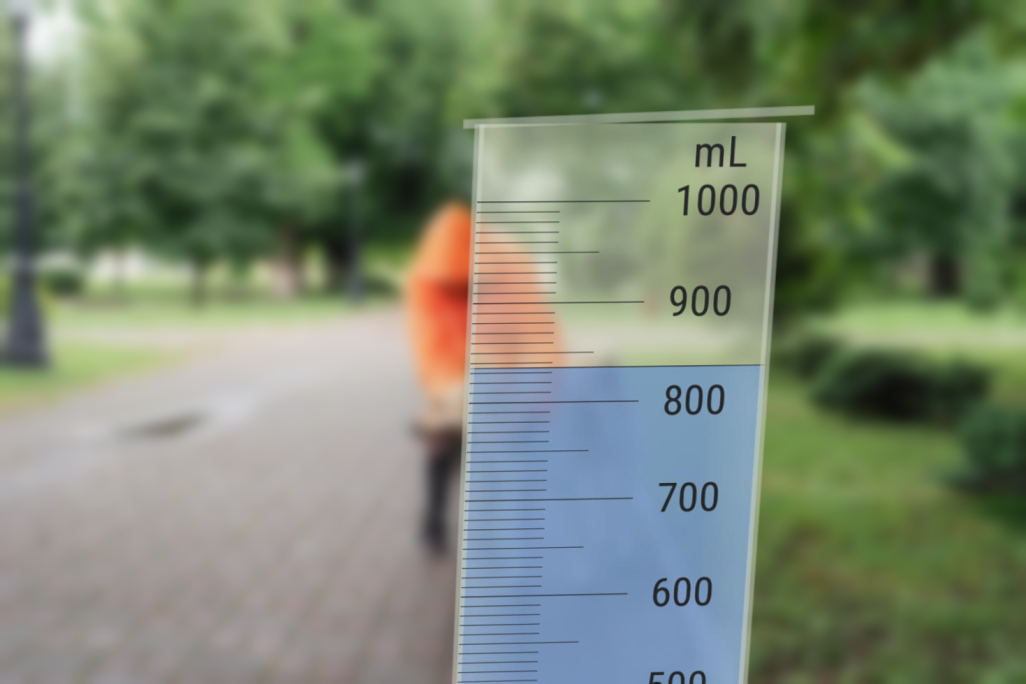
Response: 835
